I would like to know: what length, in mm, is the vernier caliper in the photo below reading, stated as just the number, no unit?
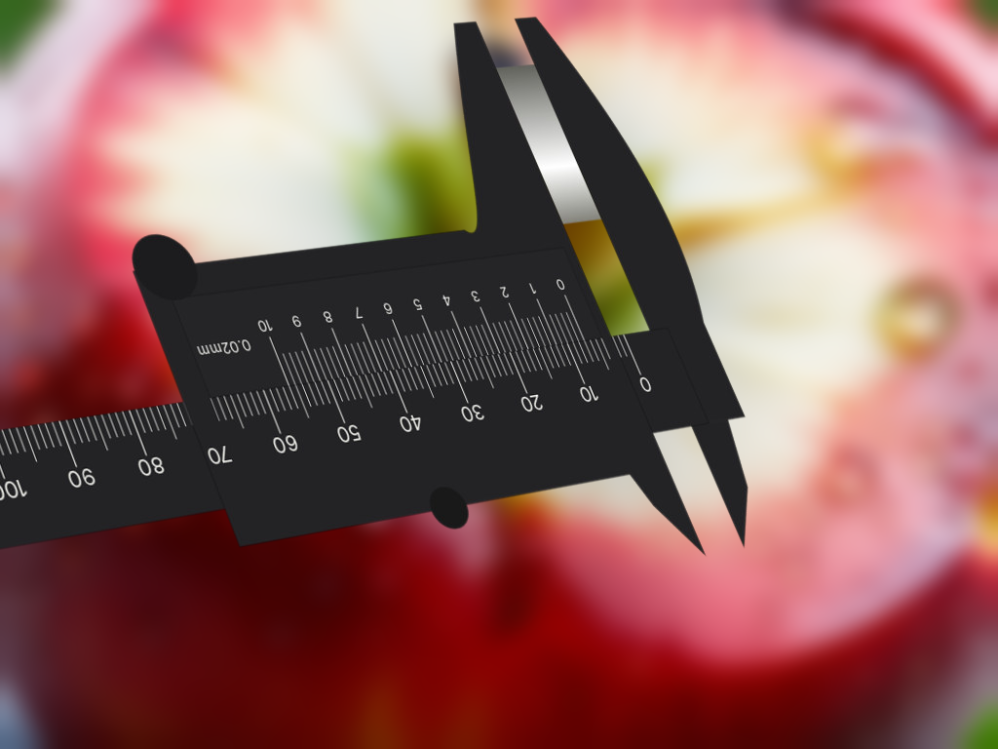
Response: 7.0
